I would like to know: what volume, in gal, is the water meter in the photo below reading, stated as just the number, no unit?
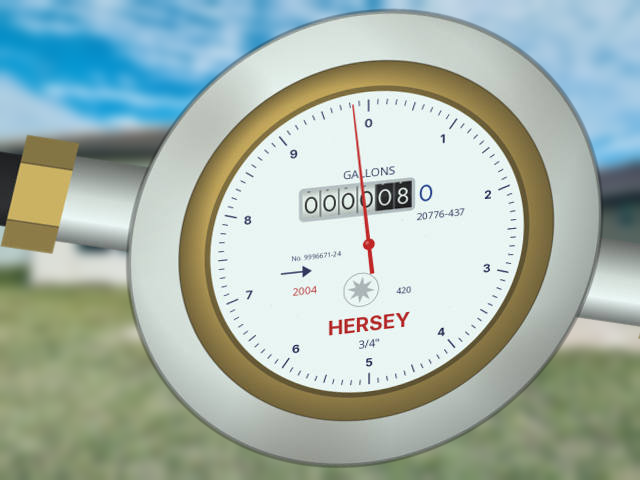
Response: 79.8
